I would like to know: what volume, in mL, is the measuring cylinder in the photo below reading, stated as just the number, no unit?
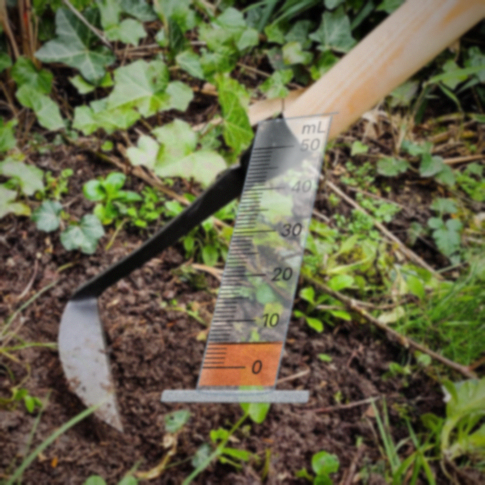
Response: 5
